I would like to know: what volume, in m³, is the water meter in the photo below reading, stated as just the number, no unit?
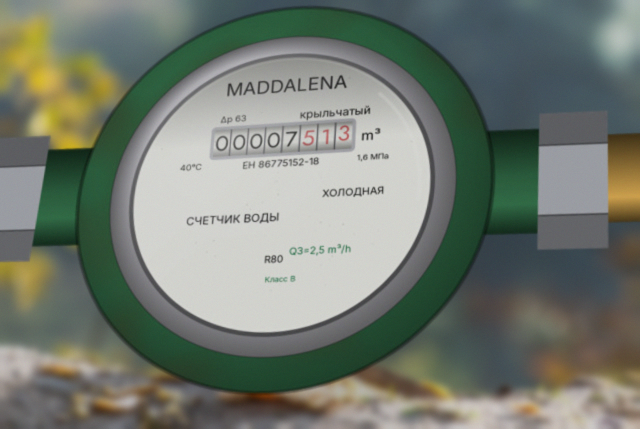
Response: 7.513
